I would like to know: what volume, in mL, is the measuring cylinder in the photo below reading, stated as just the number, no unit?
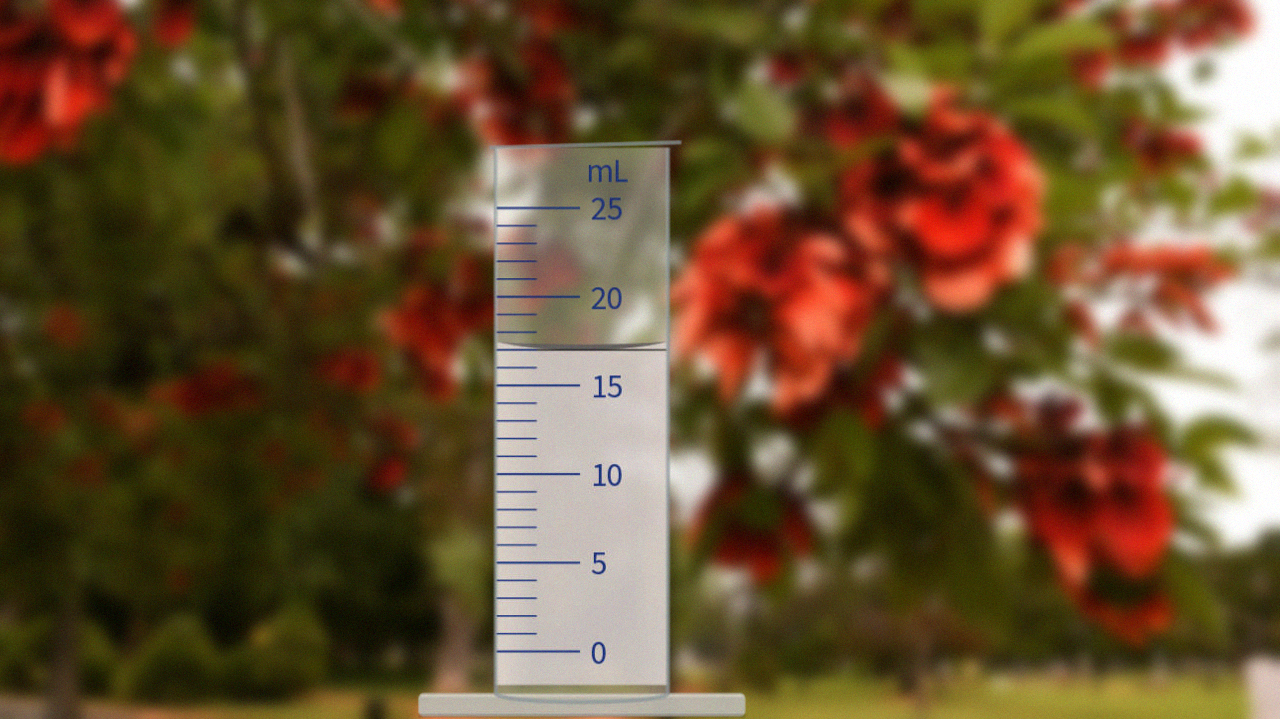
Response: 17
